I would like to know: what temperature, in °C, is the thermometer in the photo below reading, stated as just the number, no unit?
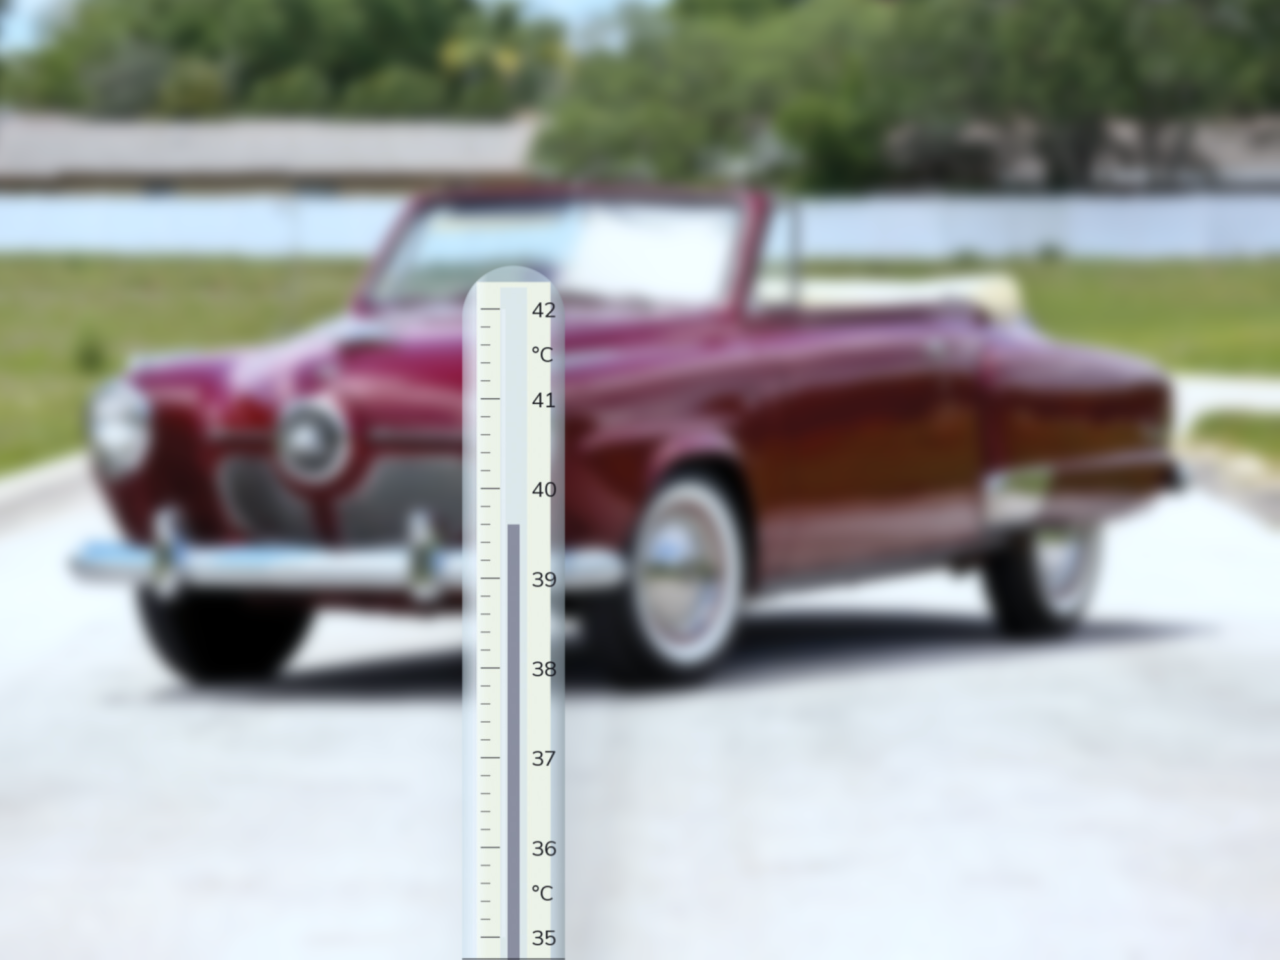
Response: 39.6
